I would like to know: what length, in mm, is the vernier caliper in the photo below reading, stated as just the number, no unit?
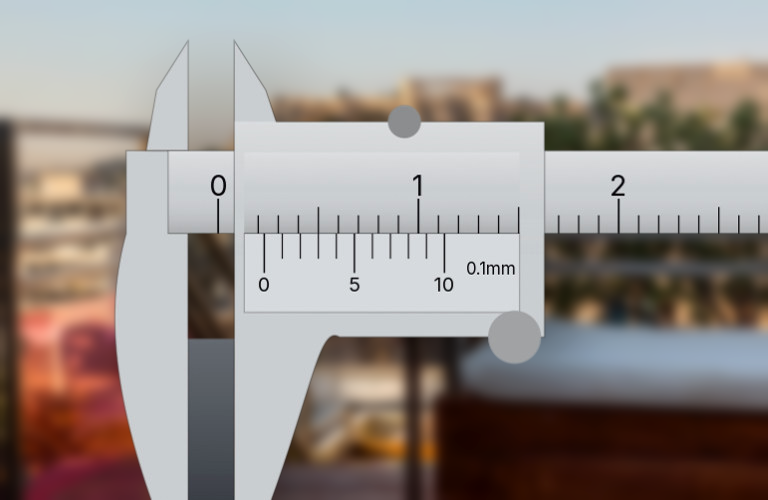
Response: 2.3
